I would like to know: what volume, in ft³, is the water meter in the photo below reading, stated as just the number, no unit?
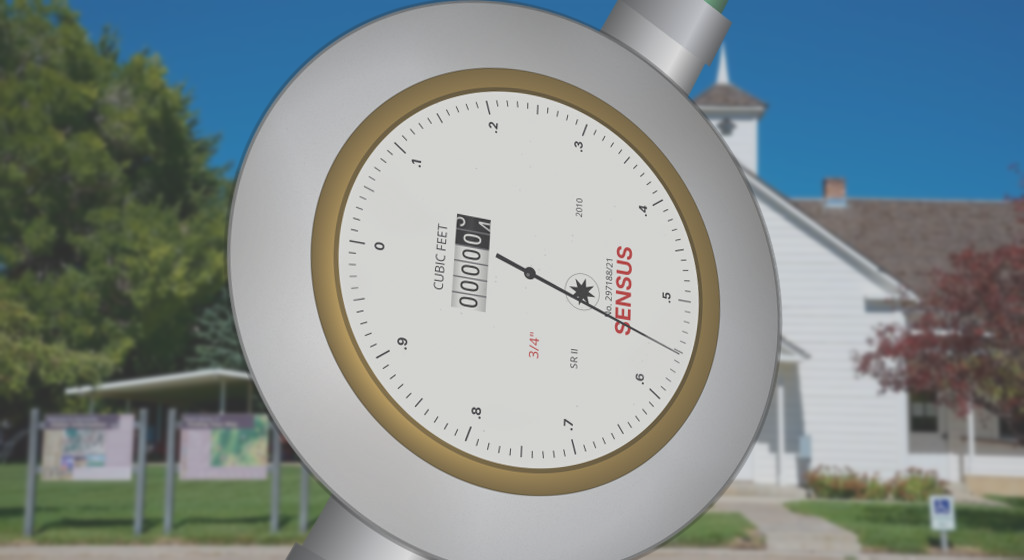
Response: 3.55
